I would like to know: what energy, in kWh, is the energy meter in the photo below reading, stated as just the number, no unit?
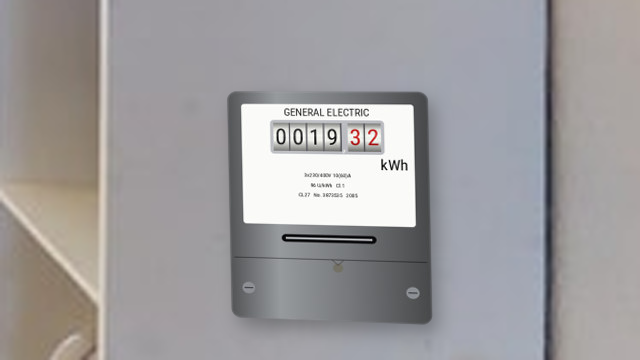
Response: 19.32
